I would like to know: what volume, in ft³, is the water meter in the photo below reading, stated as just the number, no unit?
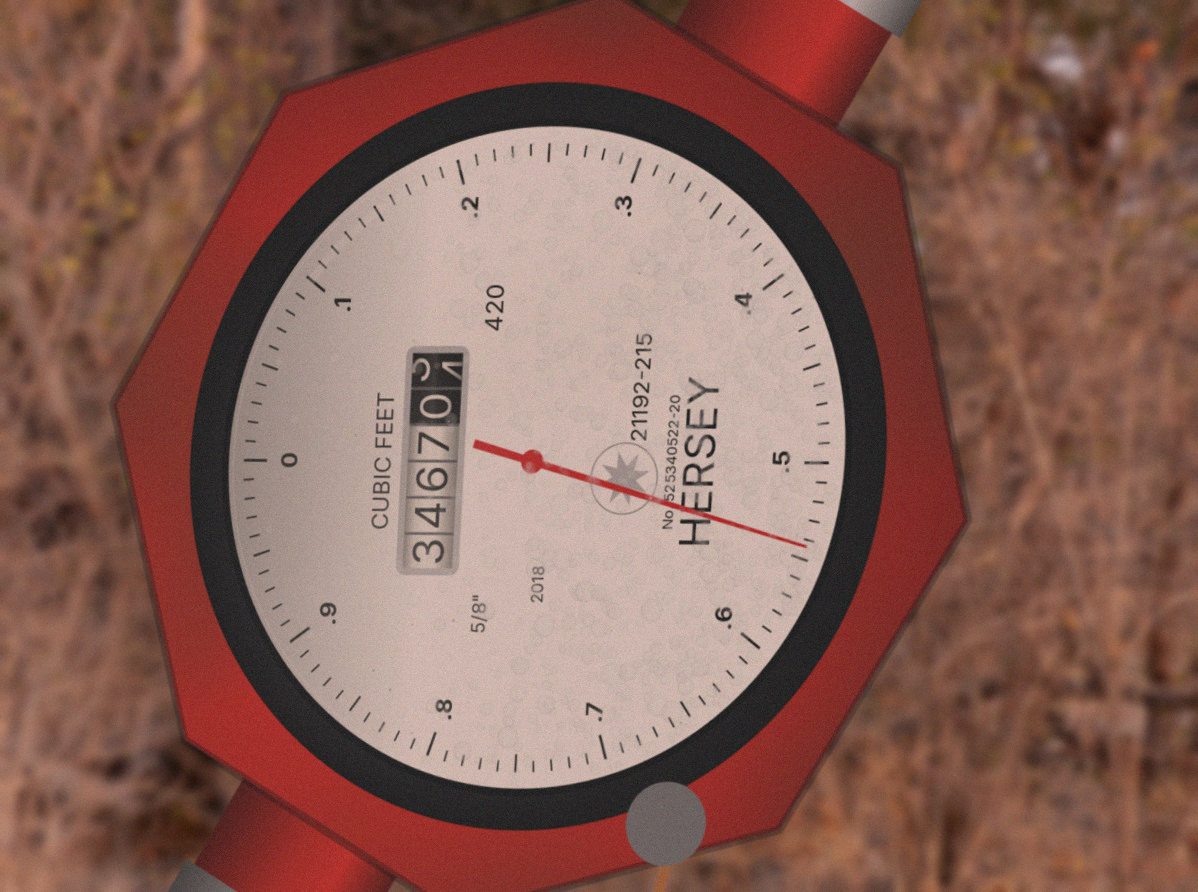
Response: 346703.54
